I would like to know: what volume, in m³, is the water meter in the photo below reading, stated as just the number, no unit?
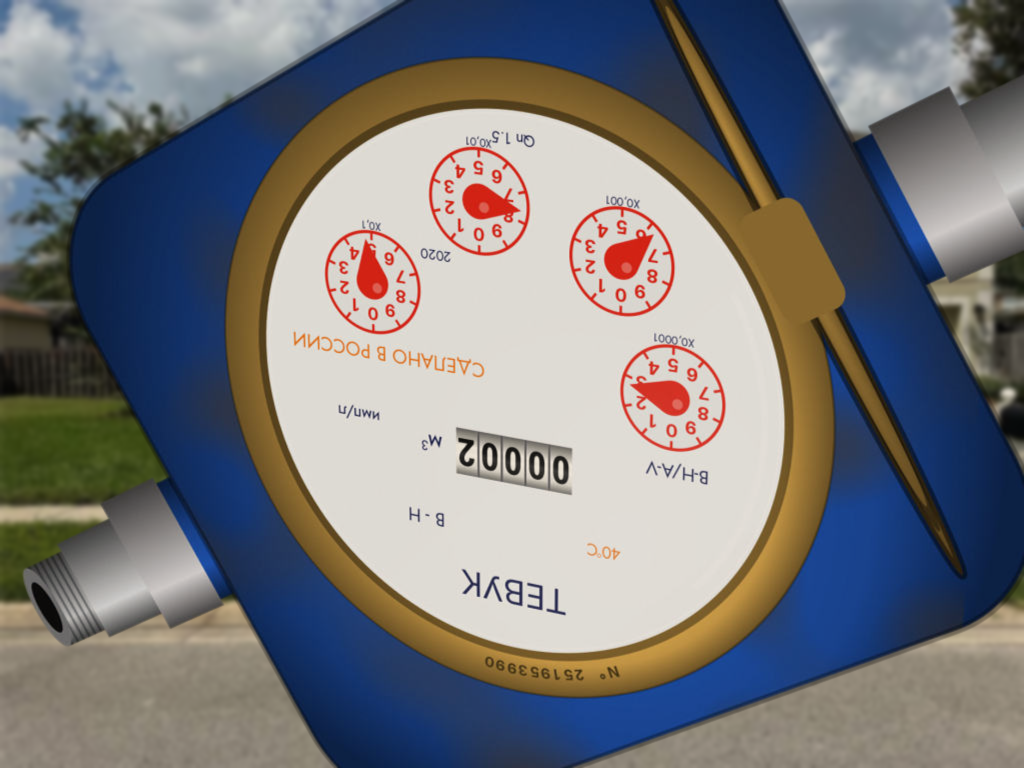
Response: 2.4762
